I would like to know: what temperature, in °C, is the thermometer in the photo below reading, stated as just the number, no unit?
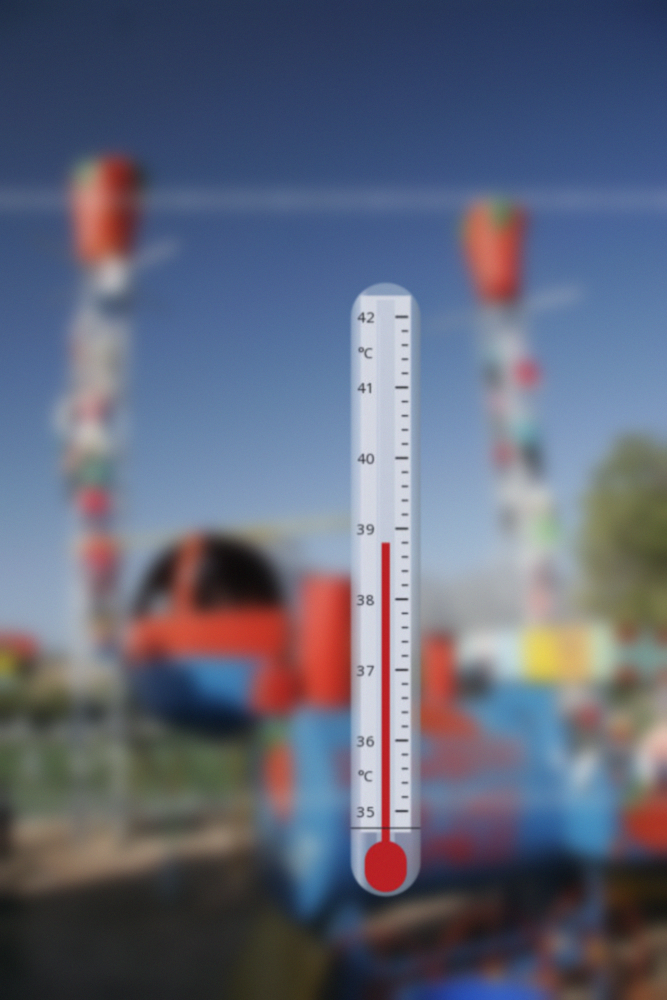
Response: 38.8
